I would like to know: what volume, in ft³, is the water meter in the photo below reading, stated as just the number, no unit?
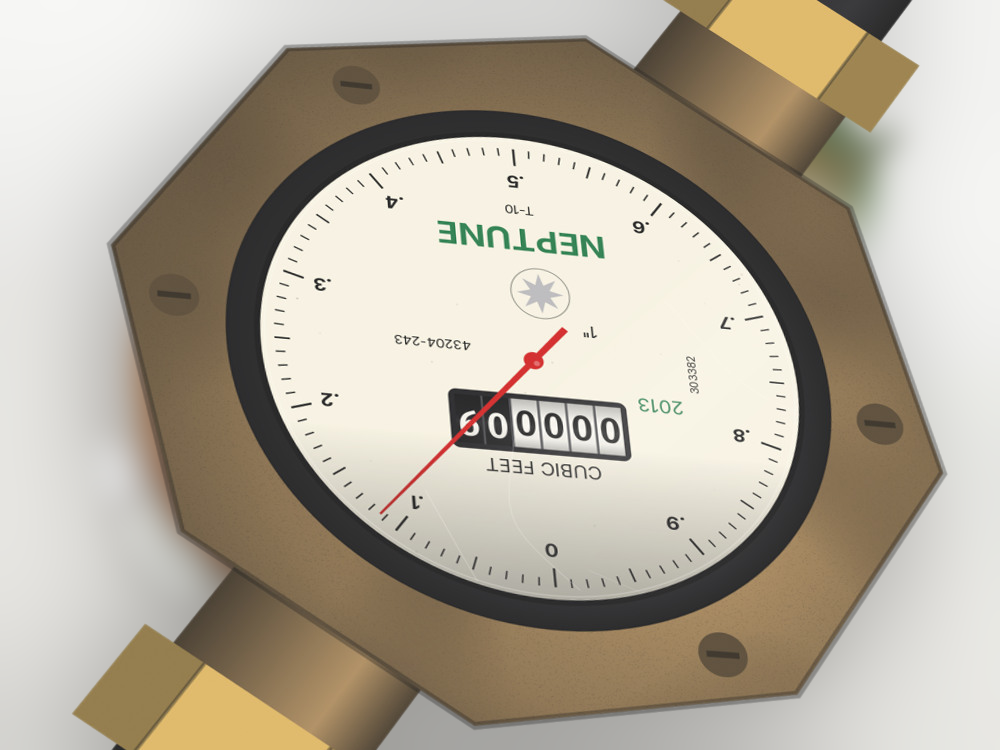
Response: 9.11
